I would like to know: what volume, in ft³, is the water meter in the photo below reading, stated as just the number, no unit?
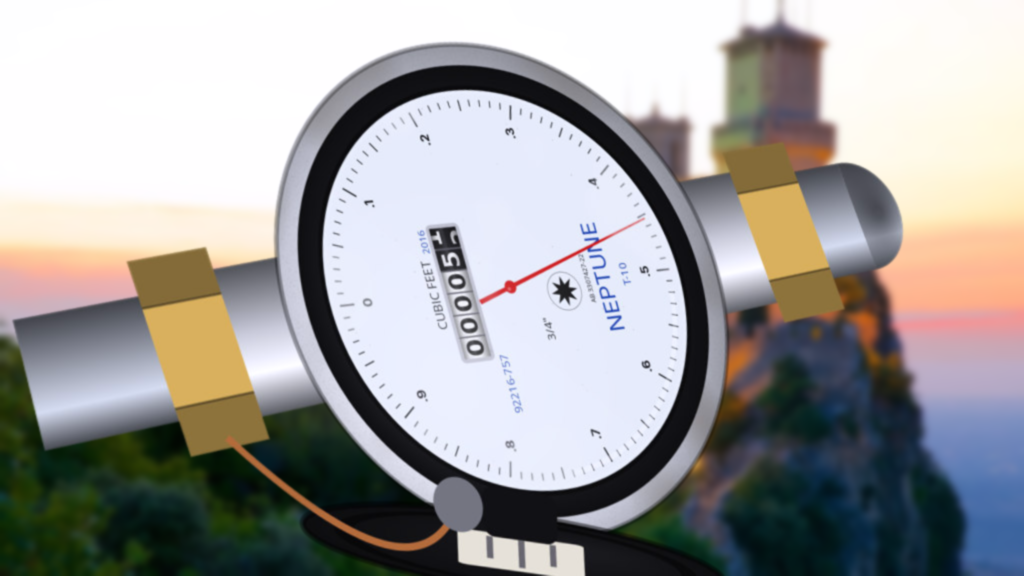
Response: 51.45
